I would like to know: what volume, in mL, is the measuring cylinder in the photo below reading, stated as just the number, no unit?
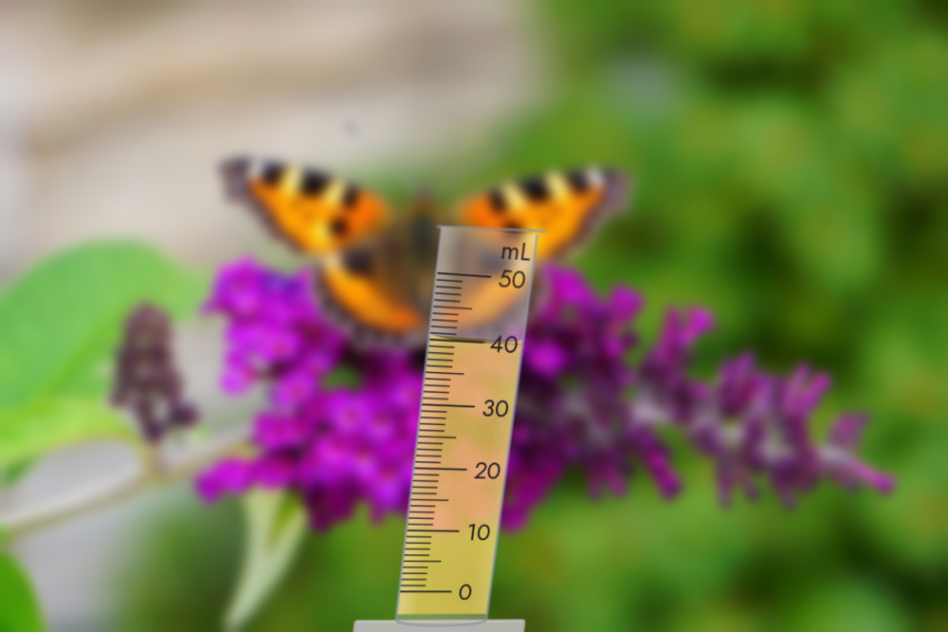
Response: 40
